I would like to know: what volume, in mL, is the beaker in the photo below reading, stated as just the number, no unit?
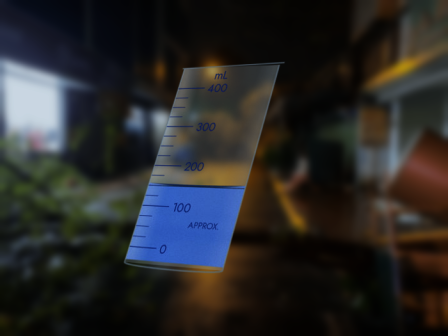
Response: 150
